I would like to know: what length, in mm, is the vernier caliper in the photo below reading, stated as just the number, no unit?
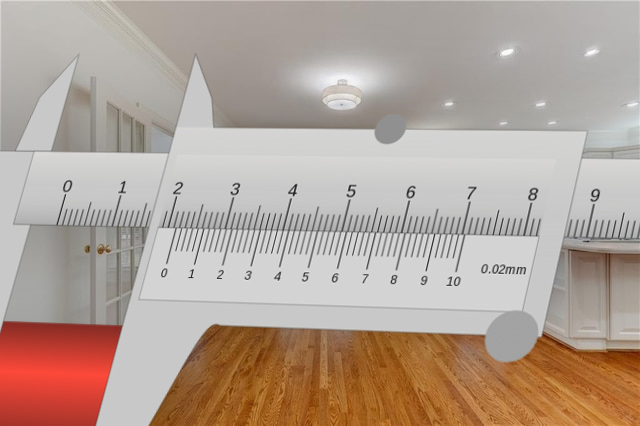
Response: 21.4
